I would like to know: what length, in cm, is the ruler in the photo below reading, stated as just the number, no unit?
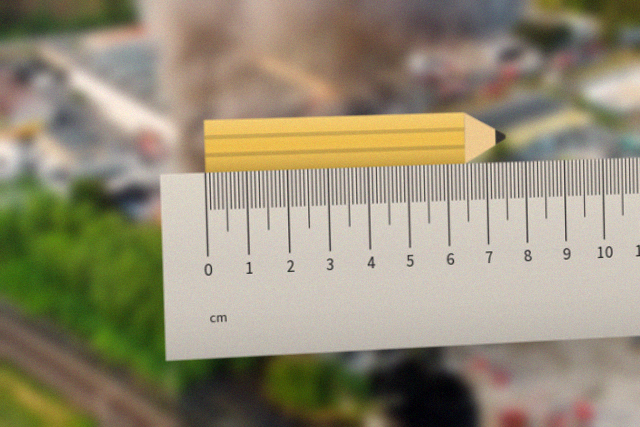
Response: 7.5
